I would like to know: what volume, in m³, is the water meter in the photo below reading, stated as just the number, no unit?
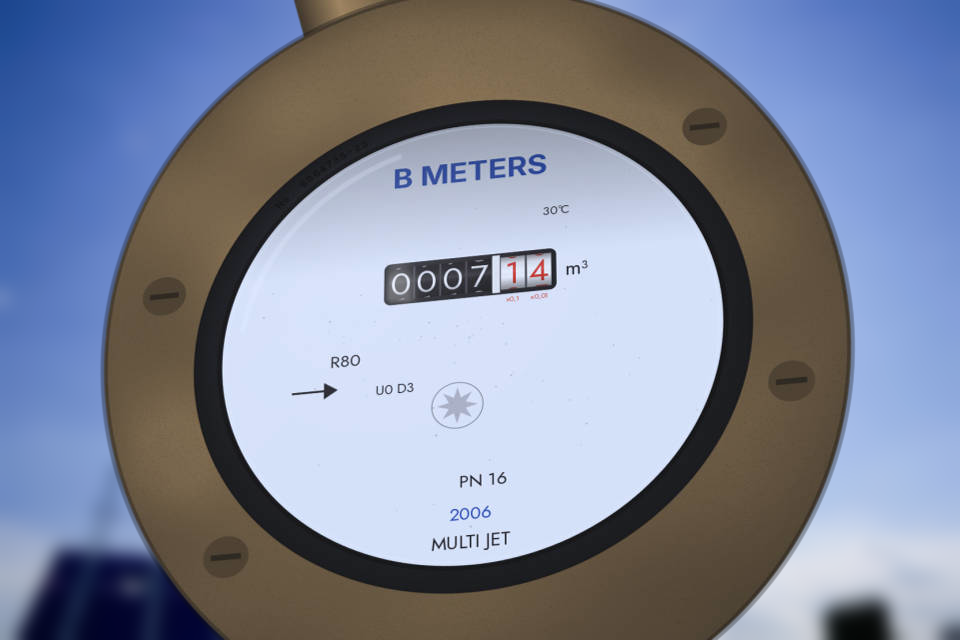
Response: 7.14
